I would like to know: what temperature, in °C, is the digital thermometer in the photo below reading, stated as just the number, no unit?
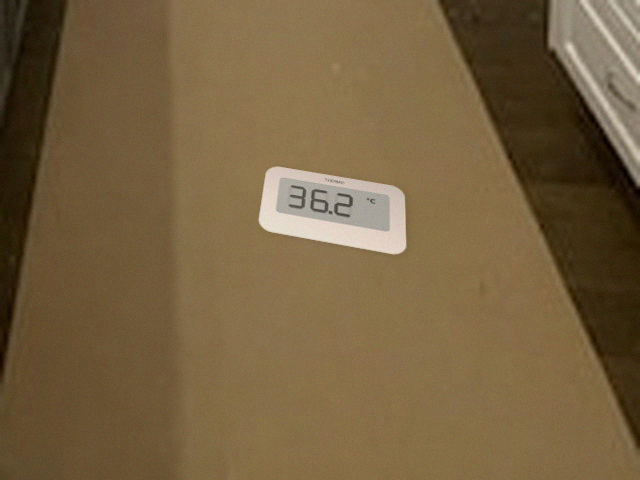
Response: 36.2
